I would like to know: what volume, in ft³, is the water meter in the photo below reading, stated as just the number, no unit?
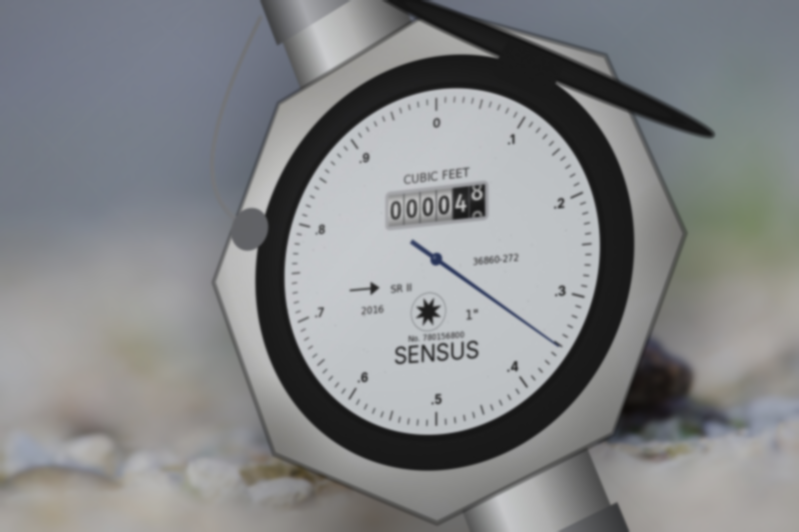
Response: 48.35
